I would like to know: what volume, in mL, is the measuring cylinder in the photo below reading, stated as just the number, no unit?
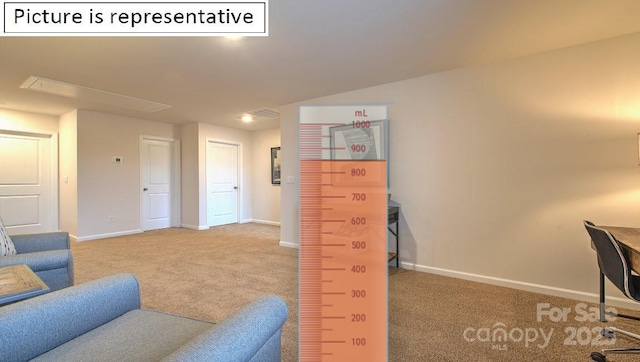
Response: 850
